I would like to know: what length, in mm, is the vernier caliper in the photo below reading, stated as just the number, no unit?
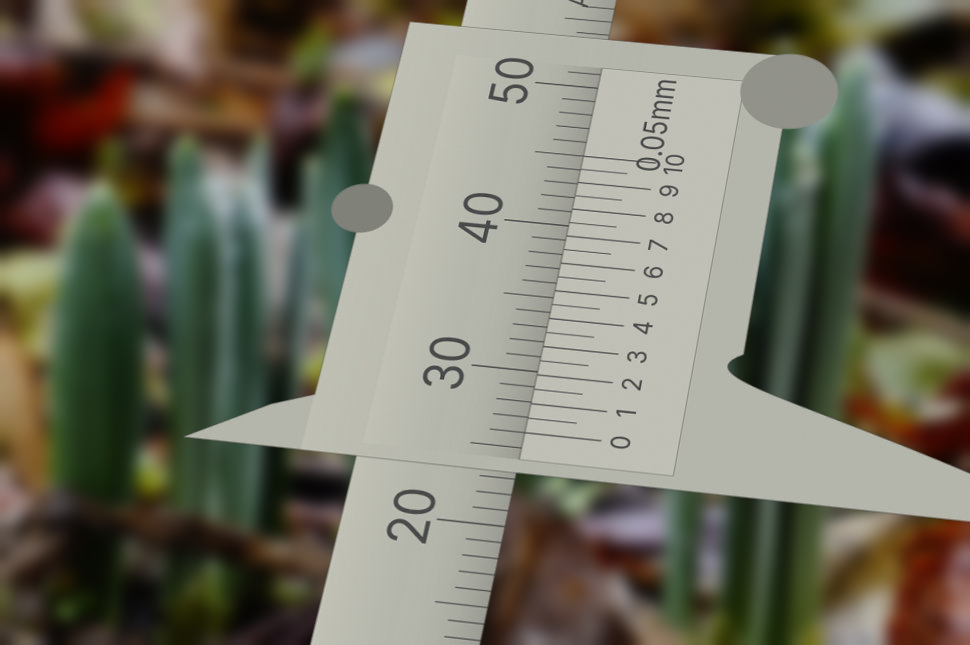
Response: 26.0
